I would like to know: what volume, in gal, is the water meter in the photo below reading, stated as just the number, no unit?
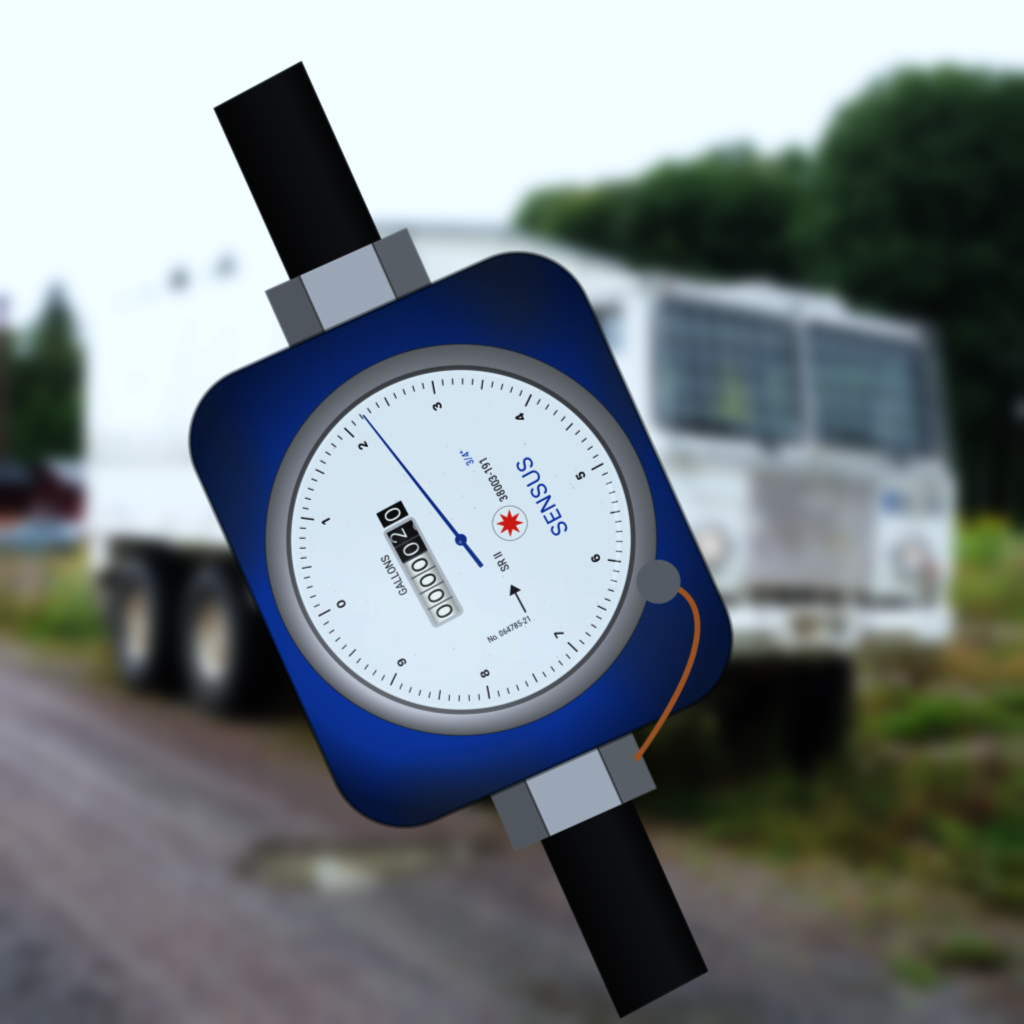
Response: 22.2
